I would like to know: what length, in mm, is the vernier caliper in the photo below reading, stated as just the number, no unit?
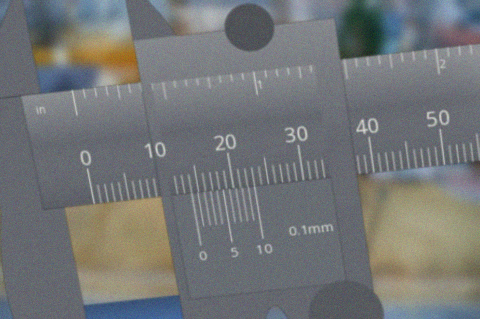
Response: 14.0
